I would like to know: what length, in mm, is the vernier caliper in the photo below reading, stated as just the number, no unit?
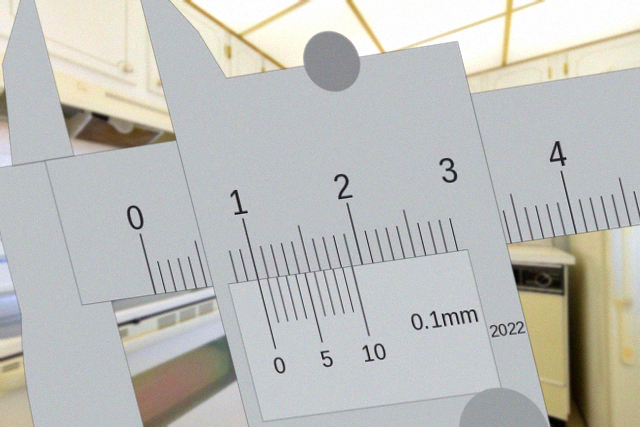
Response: 10.0
